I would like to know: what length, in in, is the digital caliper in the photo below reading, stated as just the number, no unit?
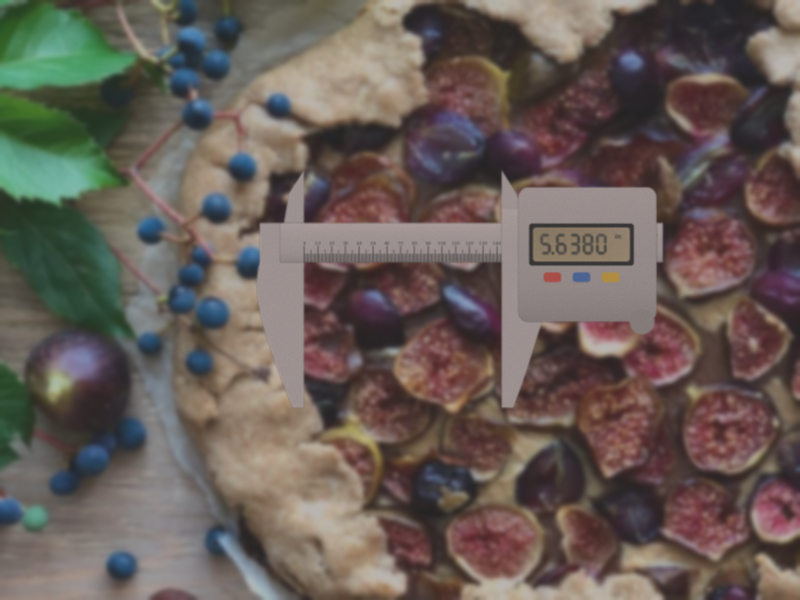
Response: 5.6380
